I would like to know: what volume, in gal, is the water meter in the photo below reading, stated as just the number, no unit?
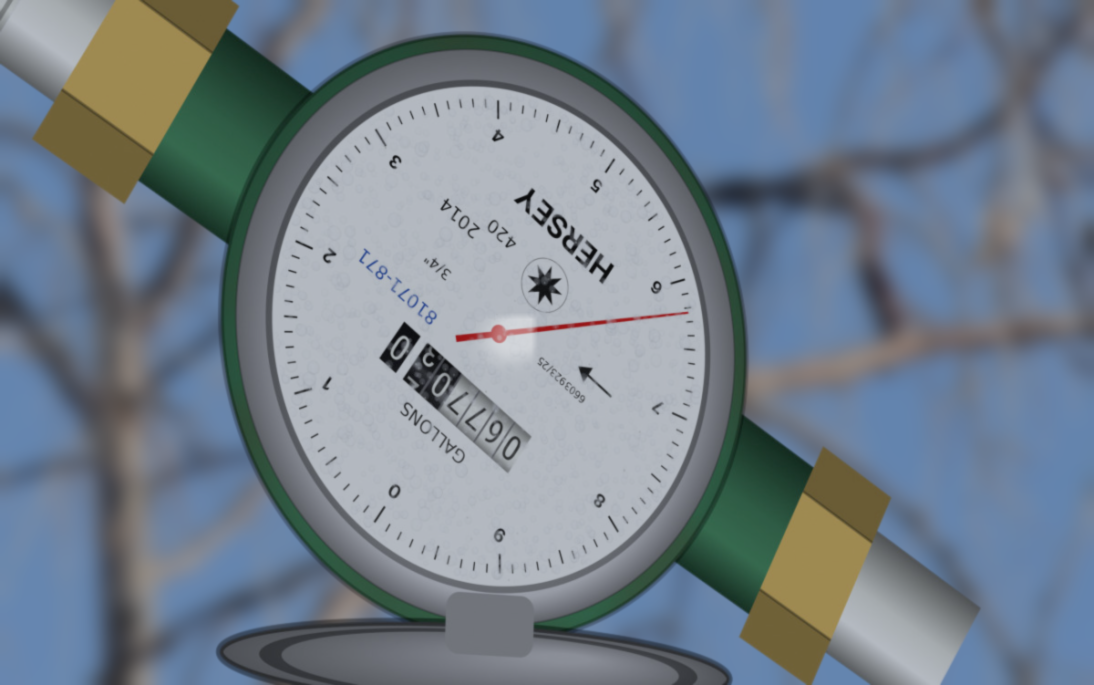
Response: 677026.2
